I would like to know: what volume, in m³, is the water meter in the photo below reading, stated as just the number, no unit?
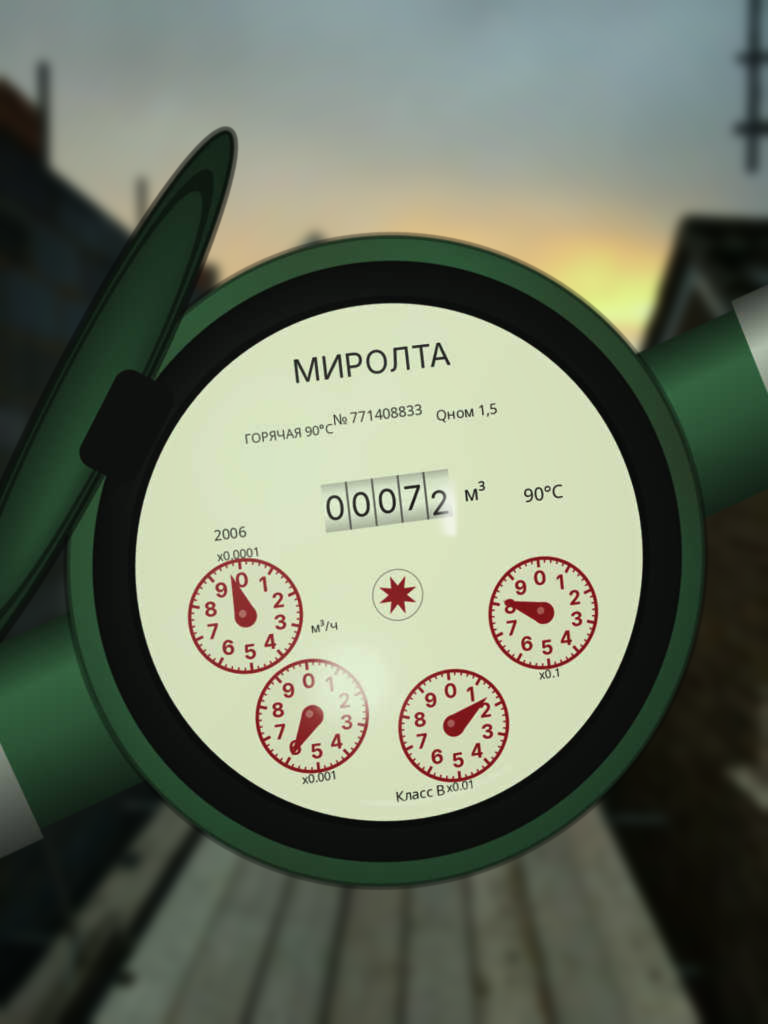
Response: 71.8159
